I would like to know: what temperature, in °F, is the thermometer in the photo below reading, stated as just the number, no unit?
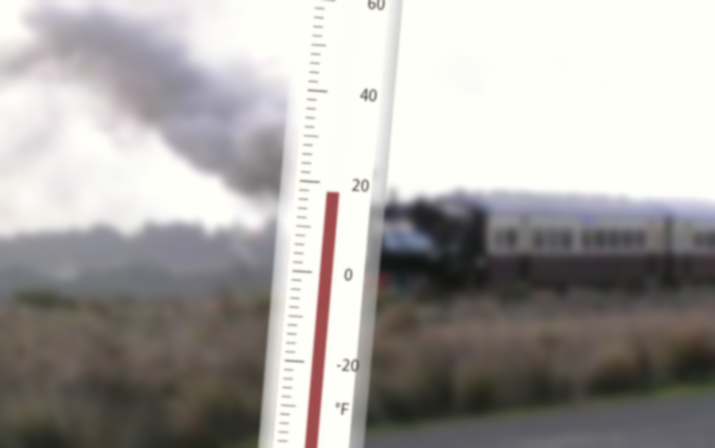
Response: 18
